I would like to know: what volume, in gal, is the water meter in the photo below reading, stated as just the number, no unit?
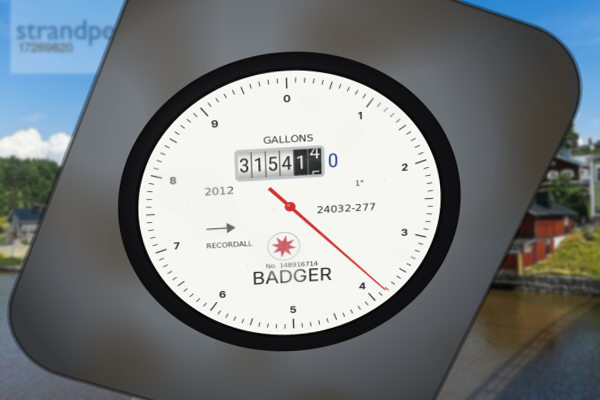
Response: 3154143.8
